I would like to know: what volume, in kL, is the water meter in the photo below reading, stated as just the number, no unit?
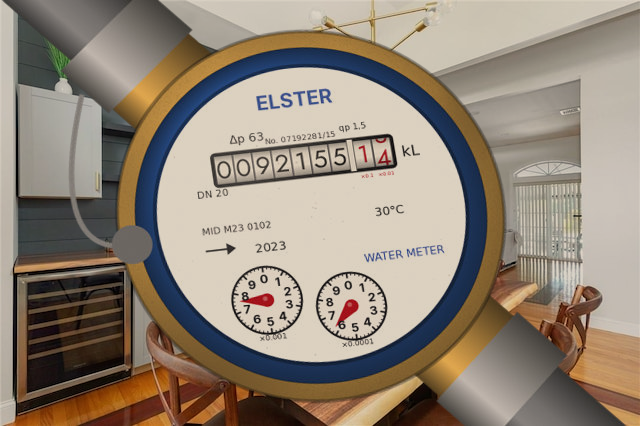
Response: 92155.1376
